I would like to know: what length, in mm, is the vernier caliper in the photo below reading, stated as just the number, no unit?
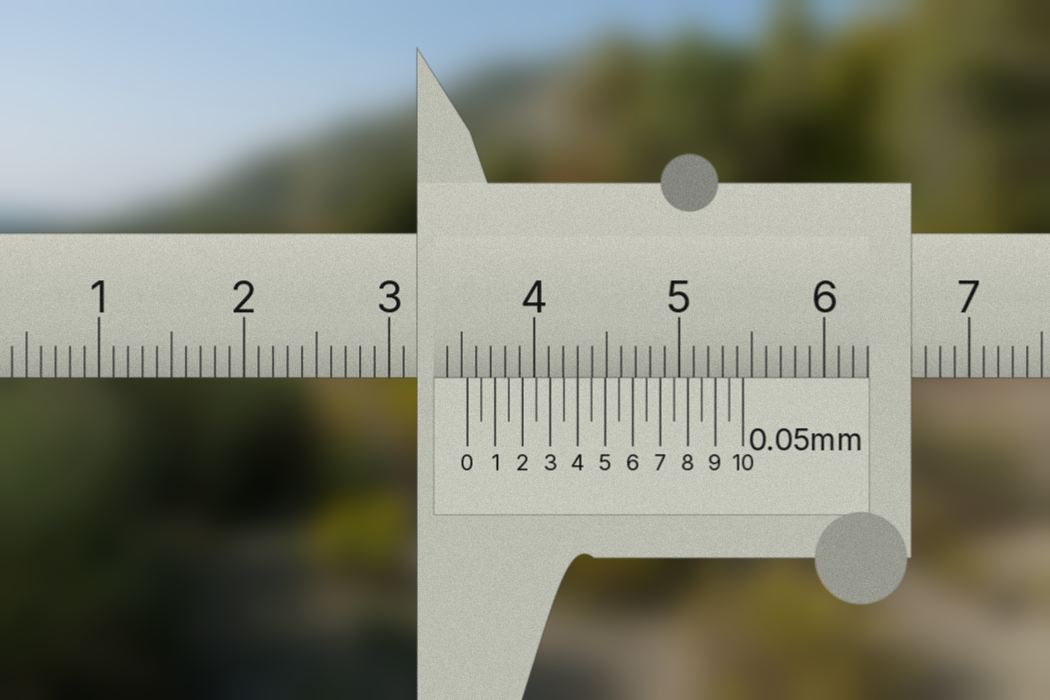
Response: 35.4
